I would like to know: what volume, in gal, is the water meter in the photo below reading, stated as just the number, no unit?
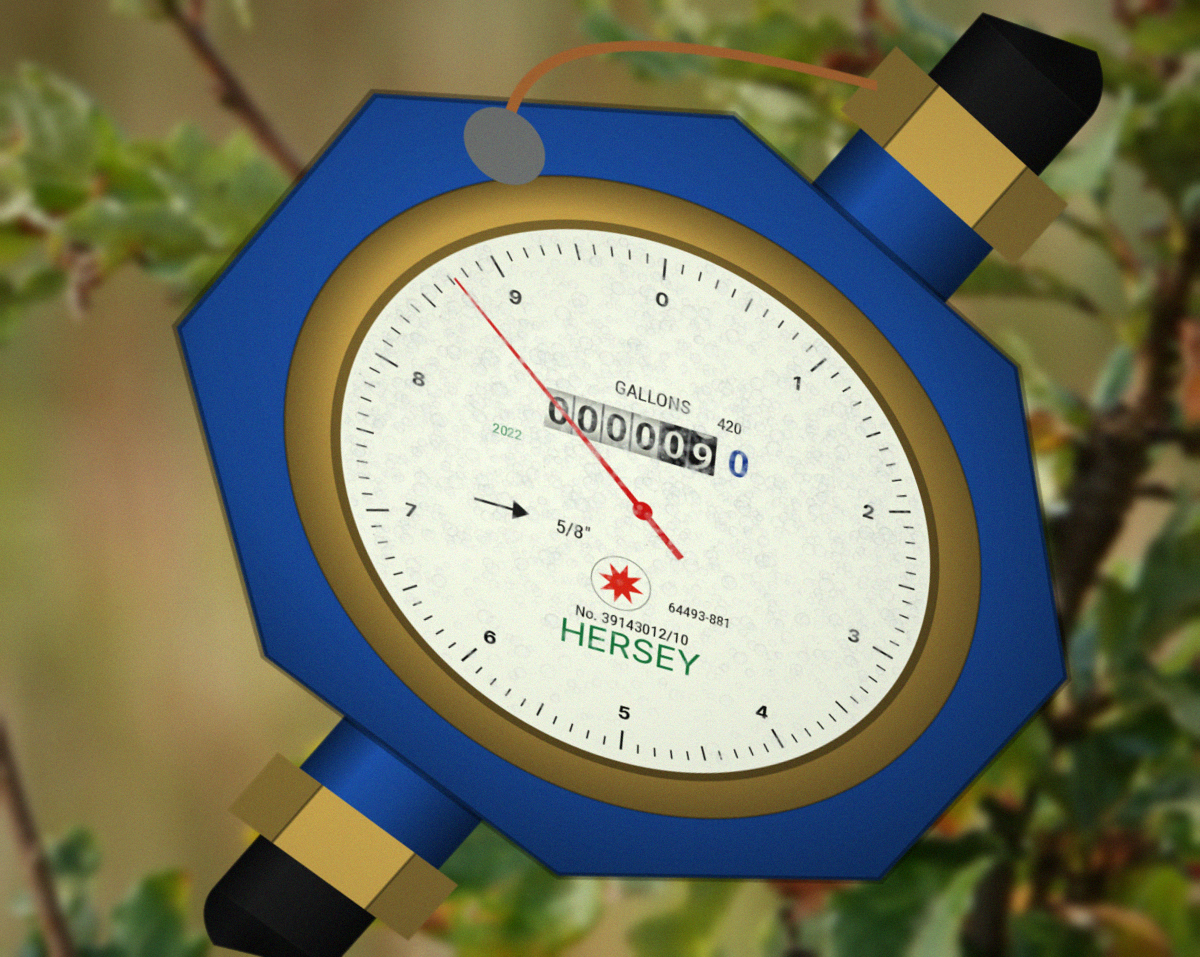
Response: 88.7
